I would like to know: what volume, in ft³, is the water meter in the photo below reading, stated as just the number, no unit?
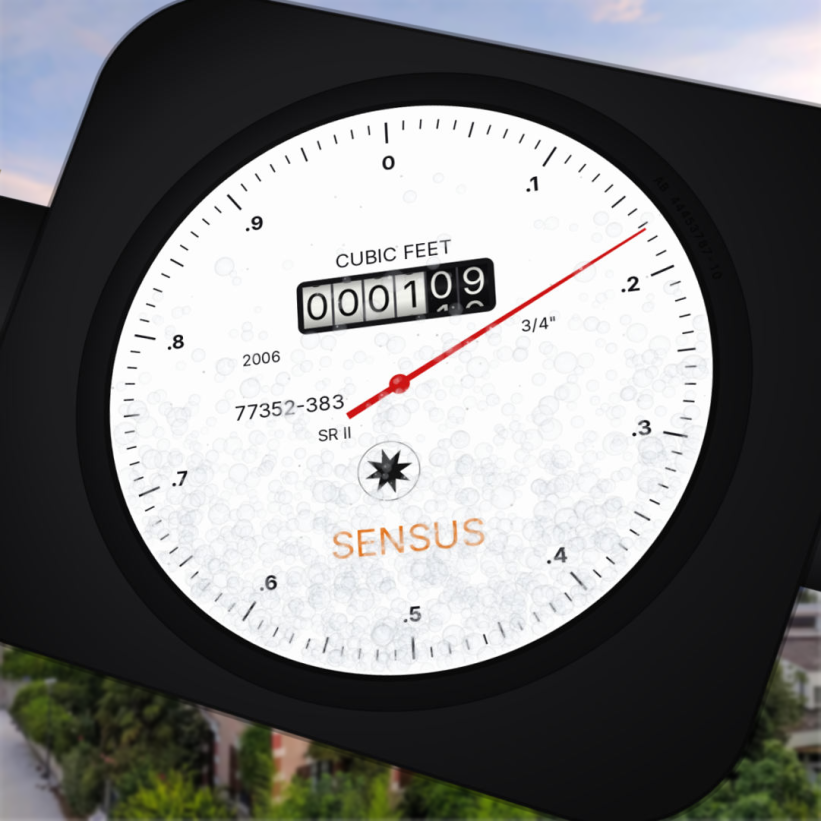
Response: 109.17
